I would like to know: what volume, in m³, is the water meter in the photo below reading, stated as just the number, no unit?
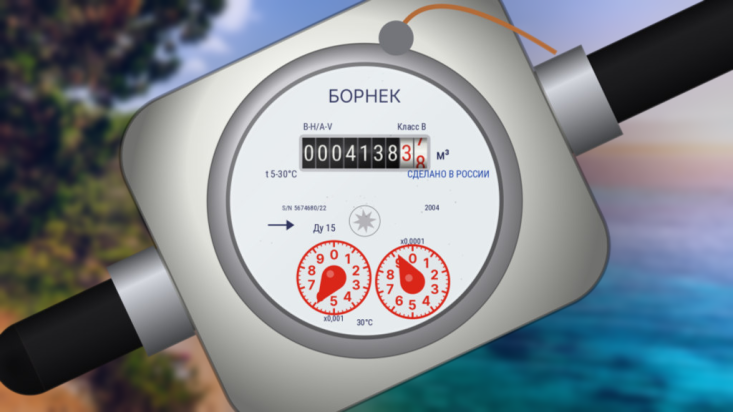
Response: 4138.3759
